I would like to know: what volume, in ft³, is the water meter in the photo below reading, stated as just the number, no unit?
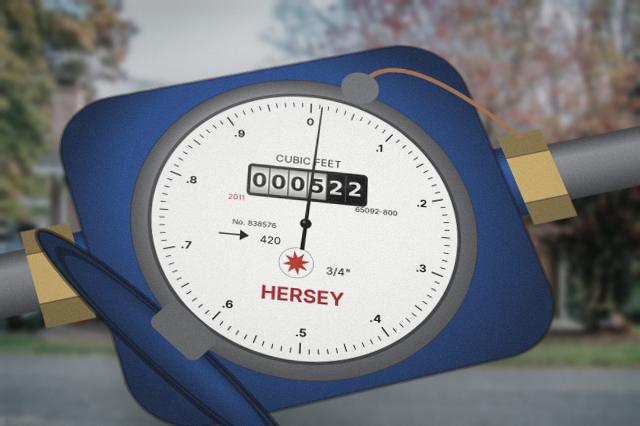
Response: 522.01
